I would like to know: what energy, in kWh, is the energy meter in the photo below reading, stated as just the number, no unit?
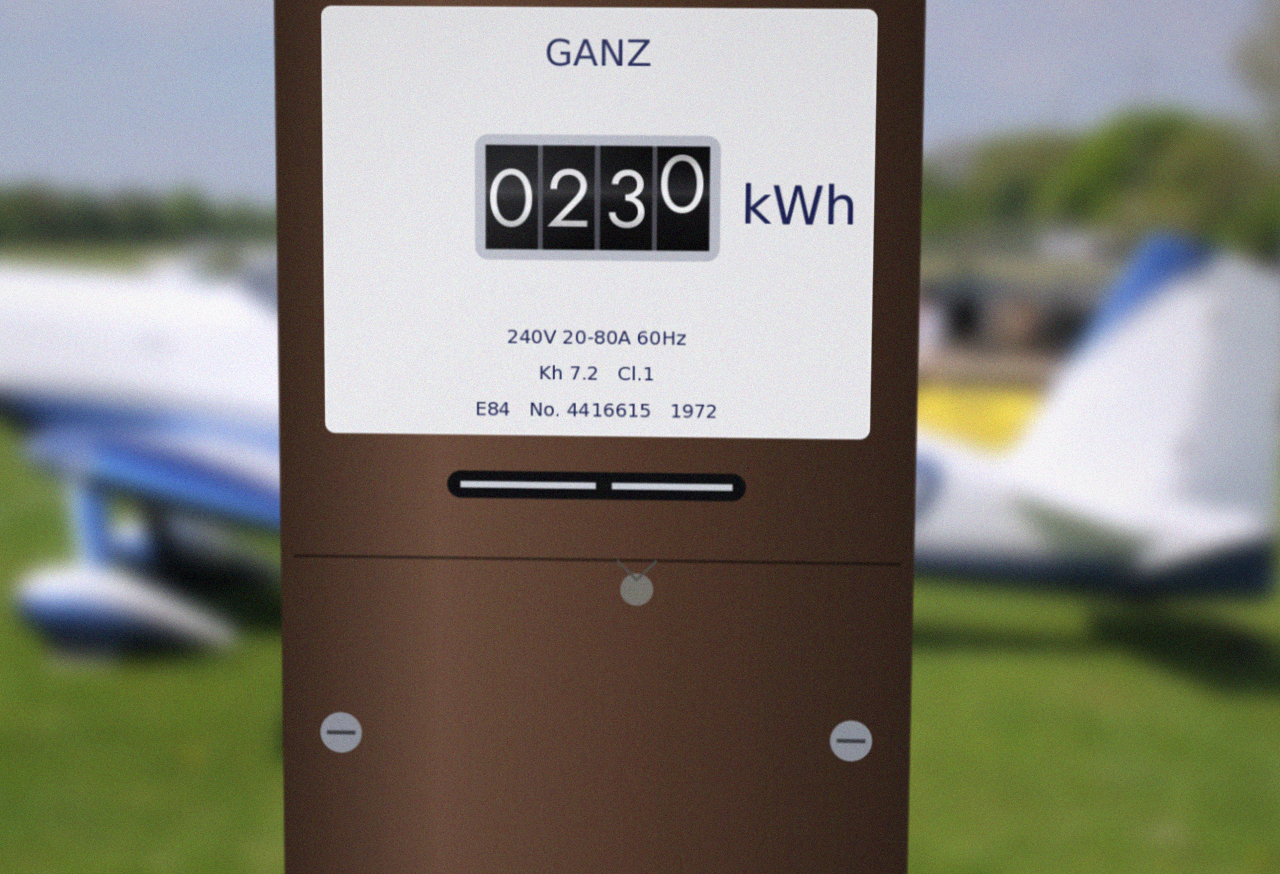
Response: 230
